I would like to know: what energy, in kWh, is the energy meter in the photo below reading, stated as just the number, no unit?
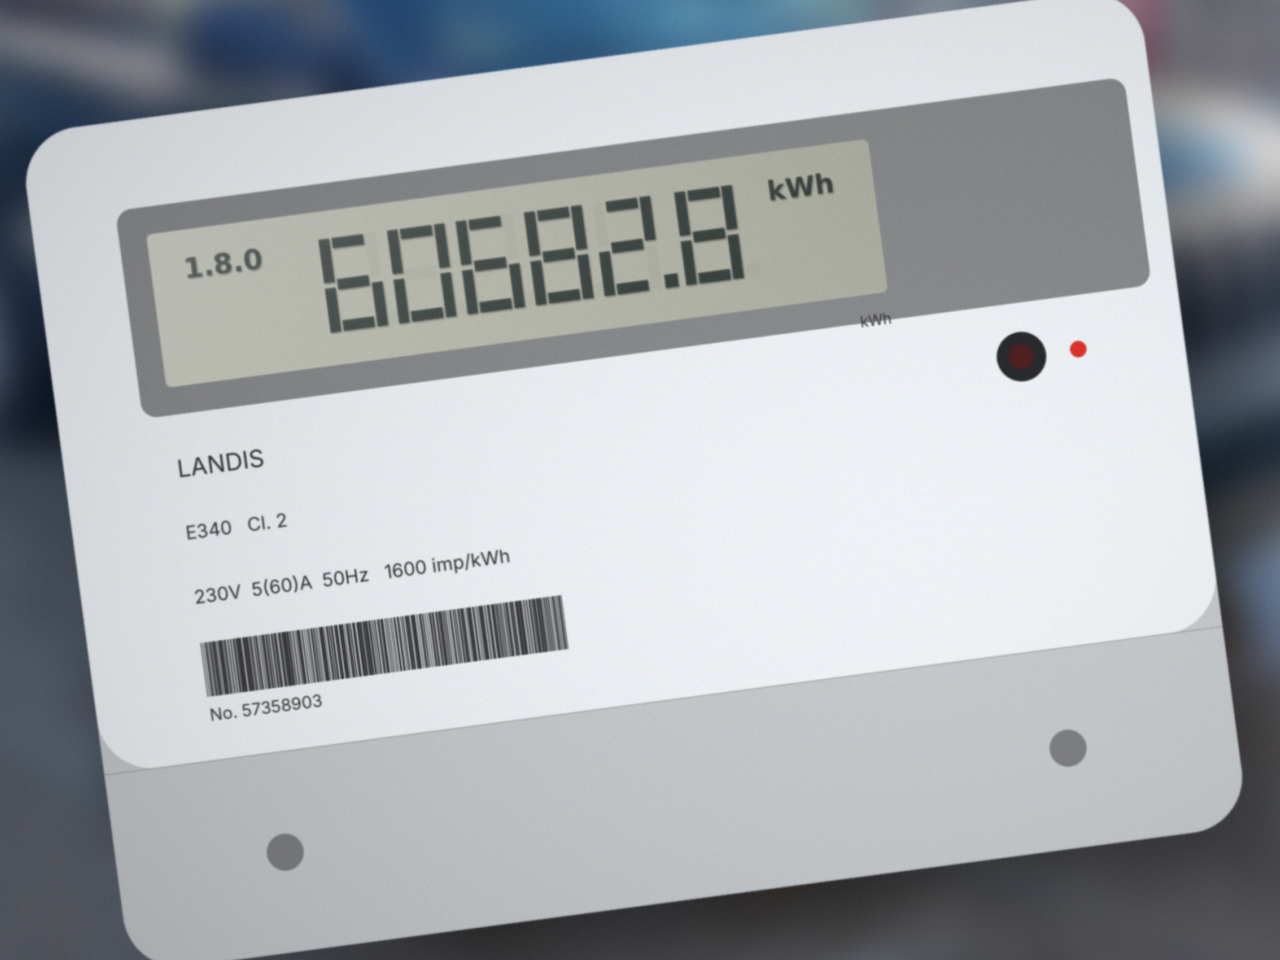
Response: 60682.8
